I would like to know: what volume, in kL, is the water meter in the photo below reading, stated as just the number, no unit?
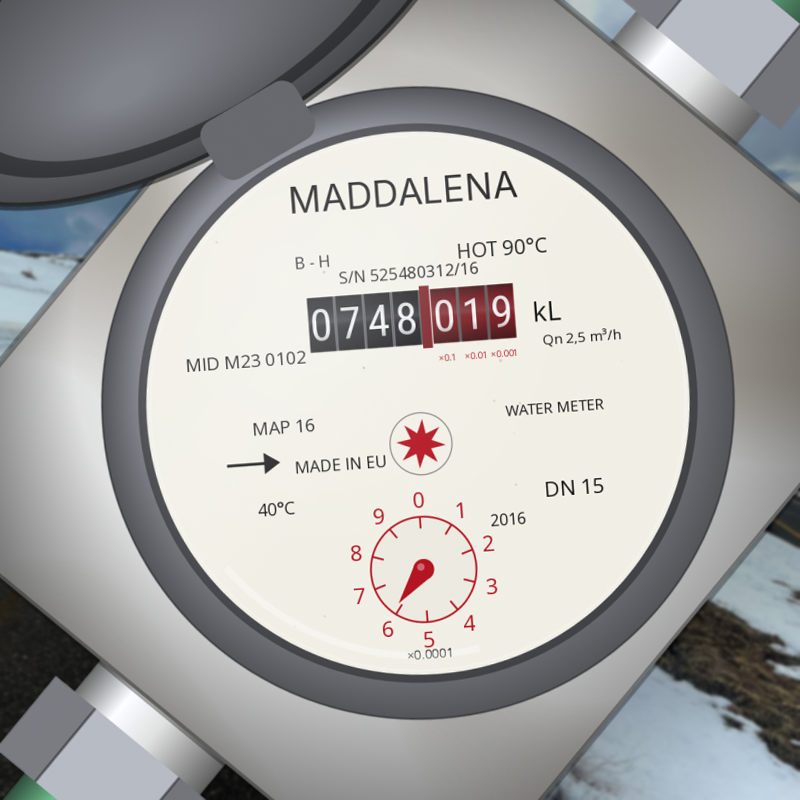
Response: 748.0196
